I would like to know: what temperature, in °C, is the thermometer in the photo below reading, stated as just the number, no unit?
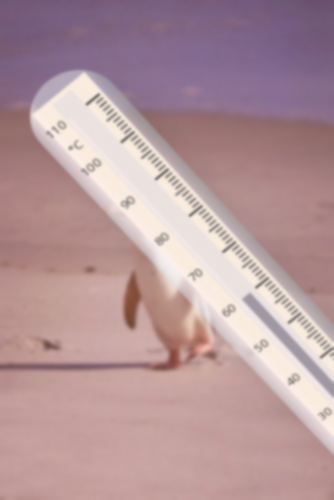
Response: 60
